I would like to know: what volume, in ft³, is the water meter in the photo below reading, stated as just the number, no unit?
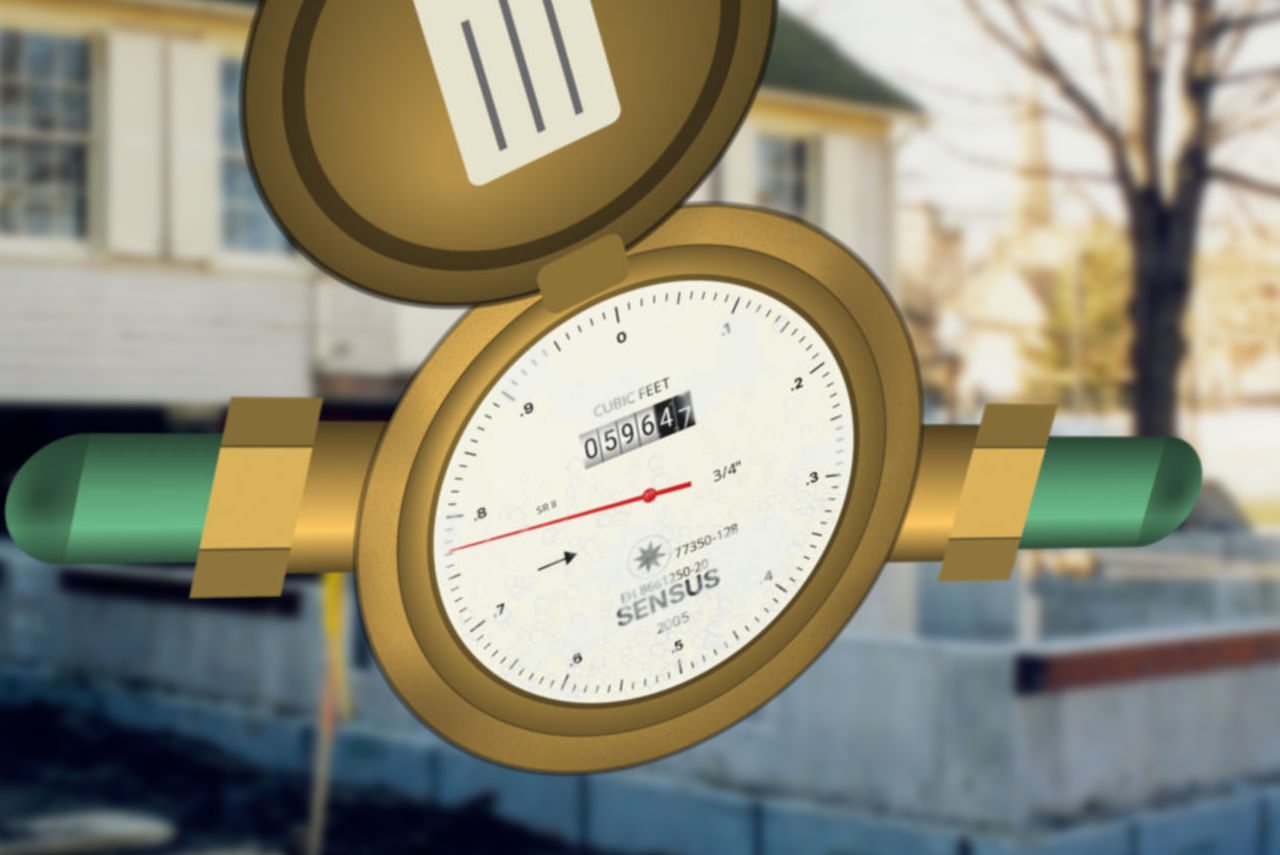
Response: 59646.77
